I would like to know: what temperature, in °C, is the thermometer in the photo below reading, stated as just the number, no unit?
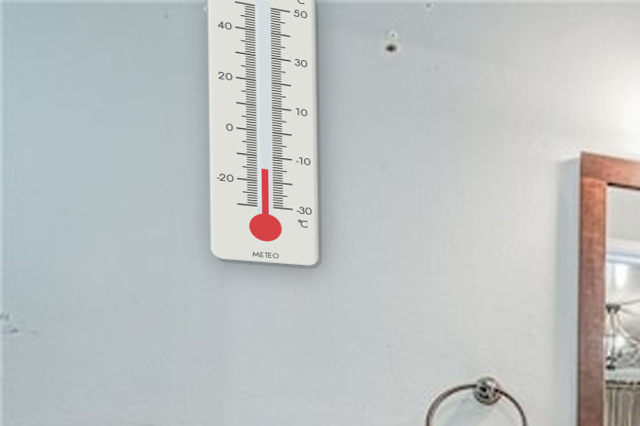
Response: -15
